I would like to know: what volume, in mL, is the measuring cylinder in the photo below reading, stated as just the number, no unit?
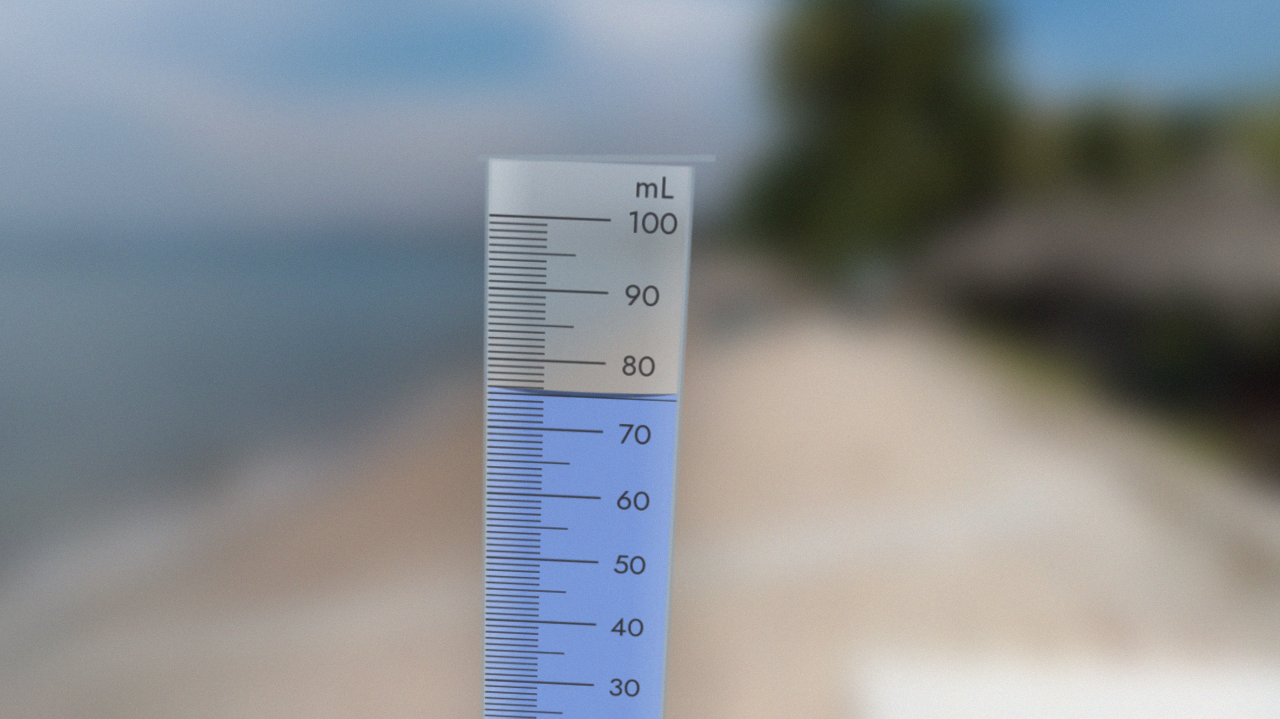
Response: 75
